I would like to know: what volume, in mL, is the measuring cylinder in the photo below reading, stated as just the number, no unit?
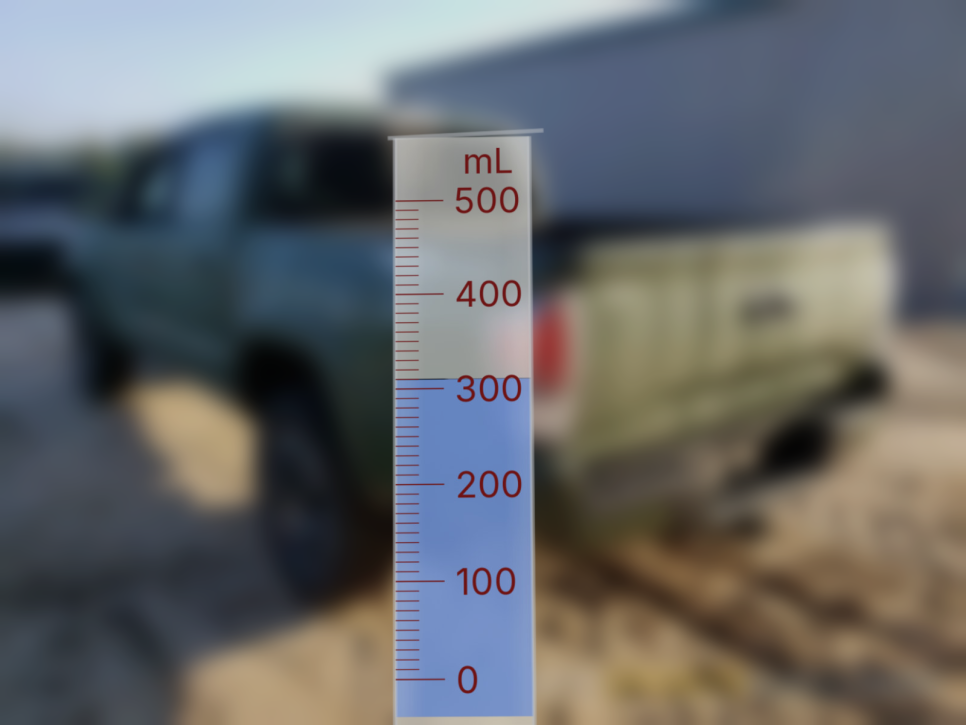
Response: 310
